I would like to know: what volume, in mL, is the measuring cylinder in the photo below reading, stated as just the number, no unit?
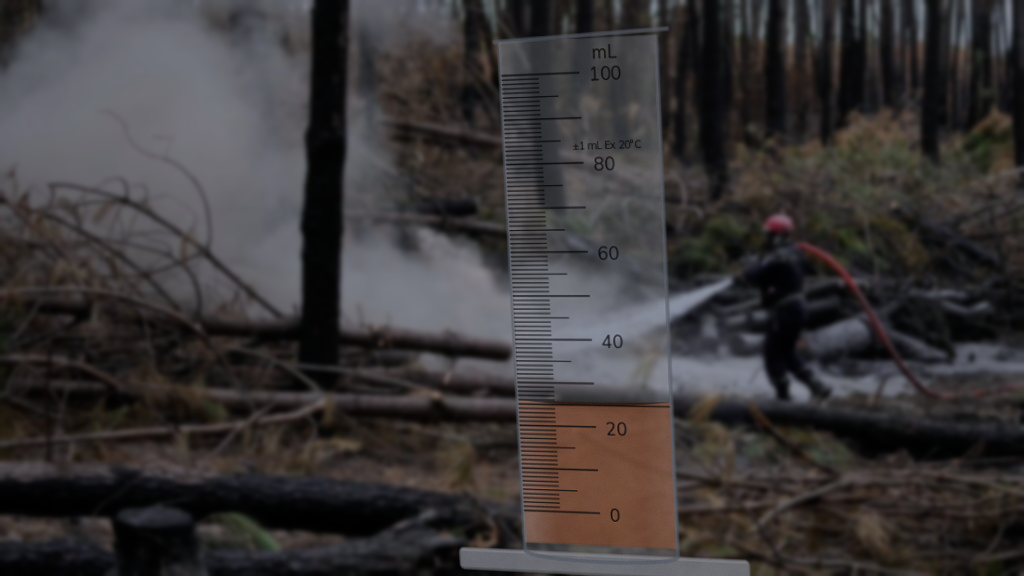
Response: 25
